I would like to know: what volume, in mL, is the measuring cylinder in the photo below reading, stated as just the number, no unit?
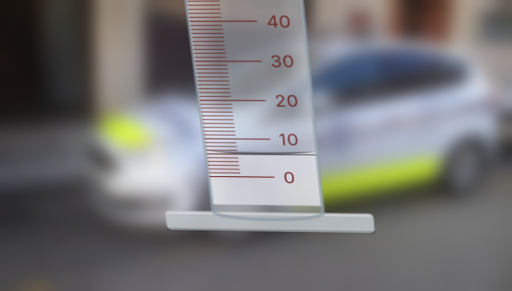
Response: 6
